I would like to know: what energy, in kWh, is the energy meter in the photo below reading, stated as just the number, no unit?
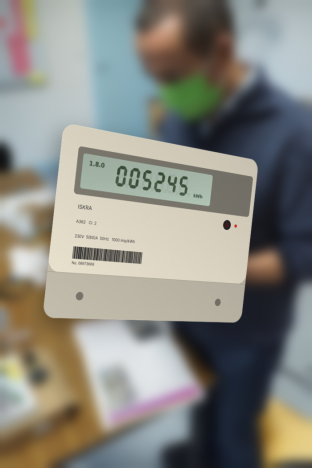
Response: 5245
